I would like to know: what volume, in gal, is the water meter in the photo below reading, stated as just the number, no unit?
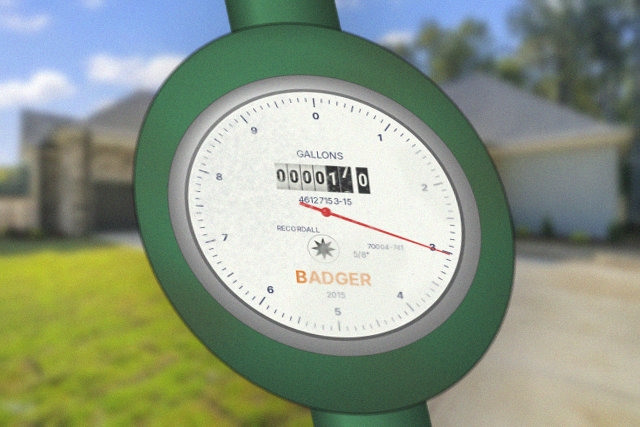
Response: 173.0
